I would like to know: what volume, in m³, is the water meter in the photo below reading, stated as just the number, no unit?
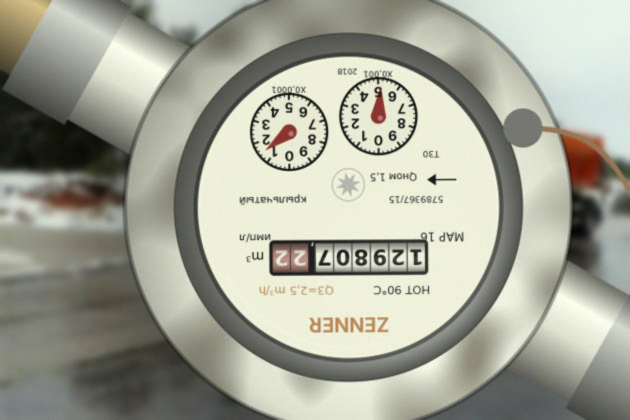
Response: 129807.2251
